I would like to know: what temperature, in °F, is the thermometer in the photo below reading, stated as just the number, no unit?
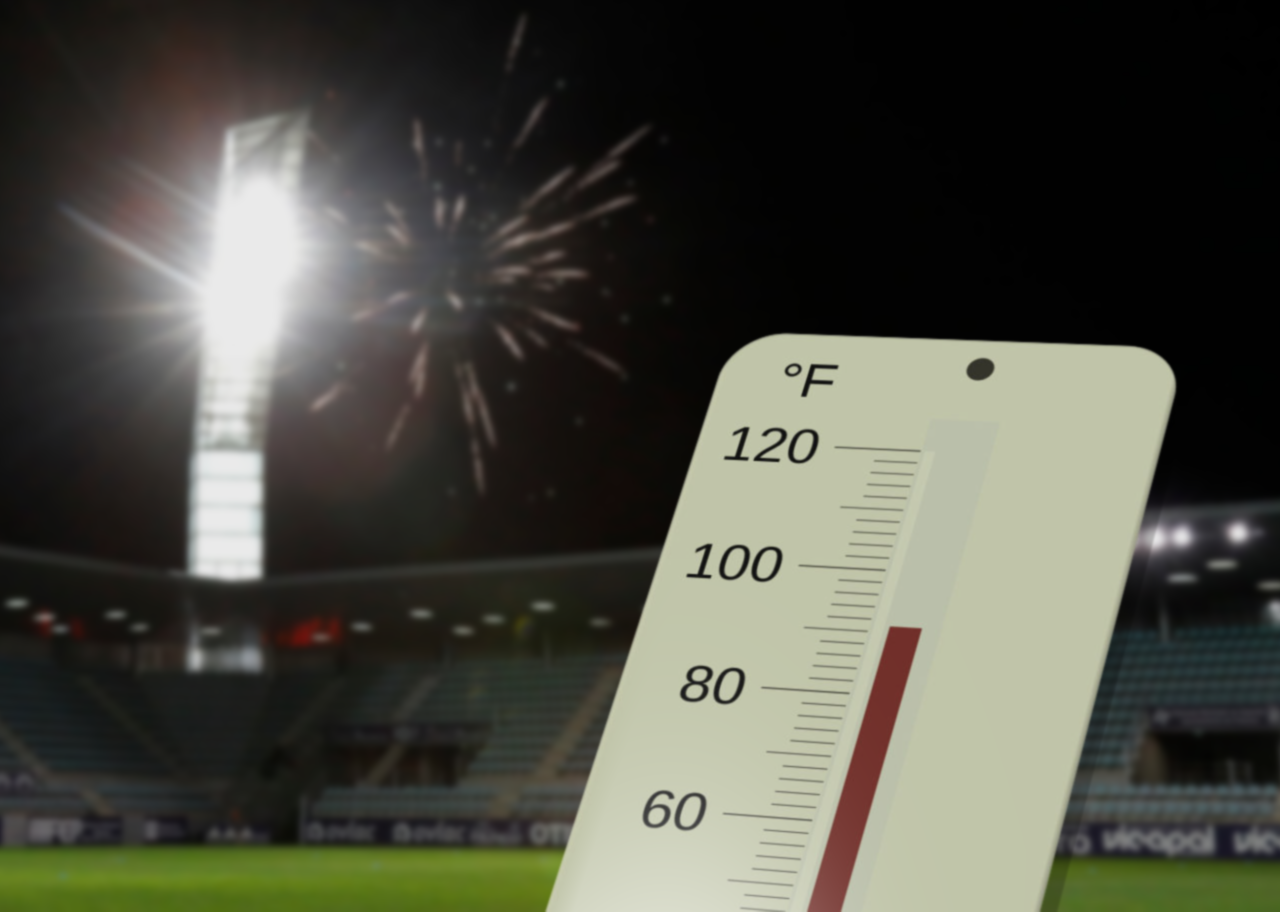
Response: 91
